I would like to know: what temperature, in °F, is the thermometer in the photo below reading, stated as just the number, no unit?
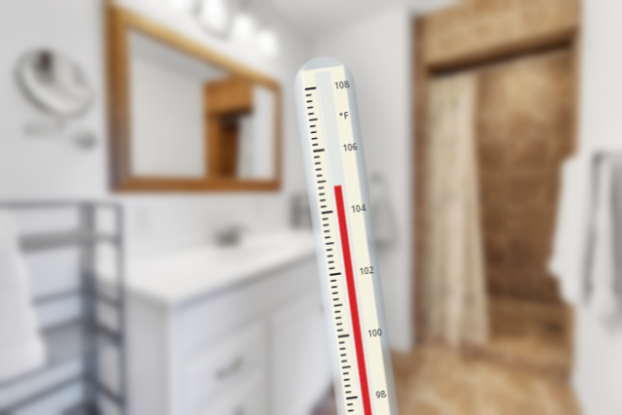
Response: 104.8
